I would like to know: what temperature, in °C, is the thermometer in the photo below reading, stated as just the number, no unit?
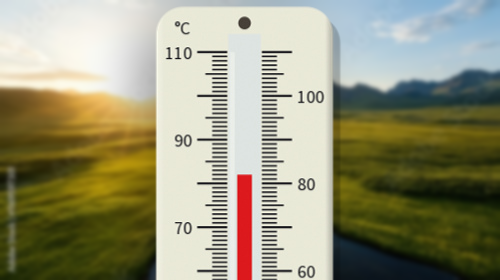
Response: 82
